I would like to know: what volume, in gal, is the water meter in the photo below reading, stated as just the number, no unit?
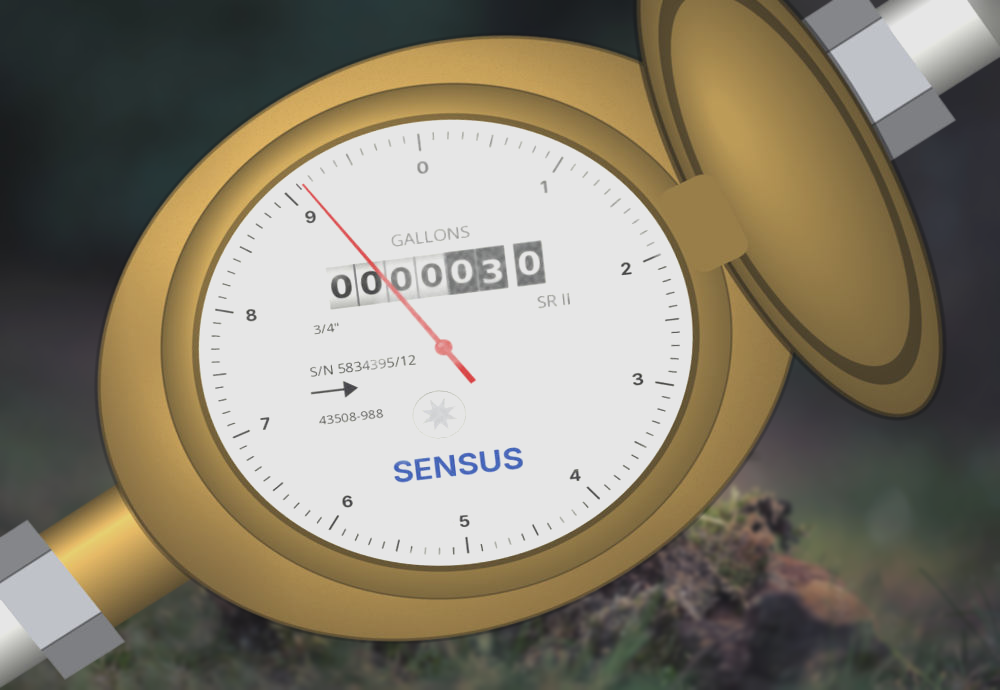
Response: 29.1
